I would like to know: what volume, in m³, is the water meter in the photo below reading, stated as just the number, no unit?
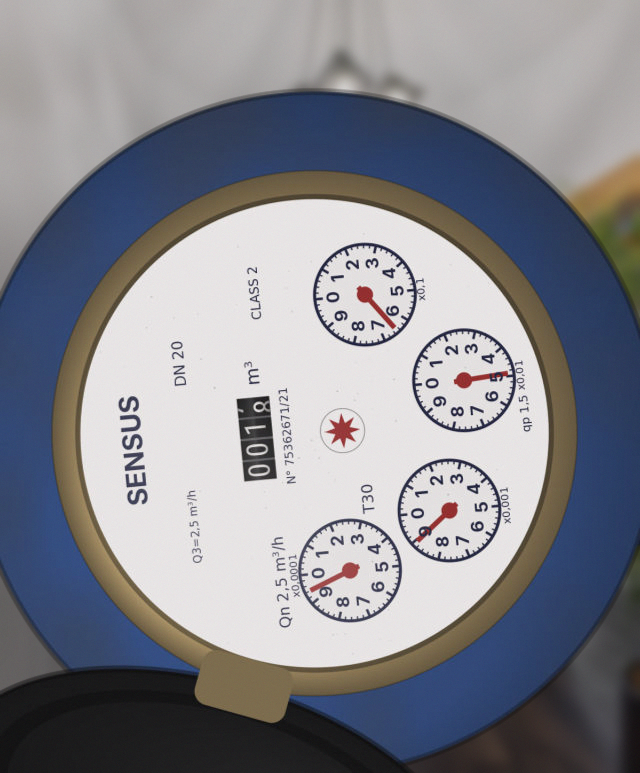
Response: 17.6489
